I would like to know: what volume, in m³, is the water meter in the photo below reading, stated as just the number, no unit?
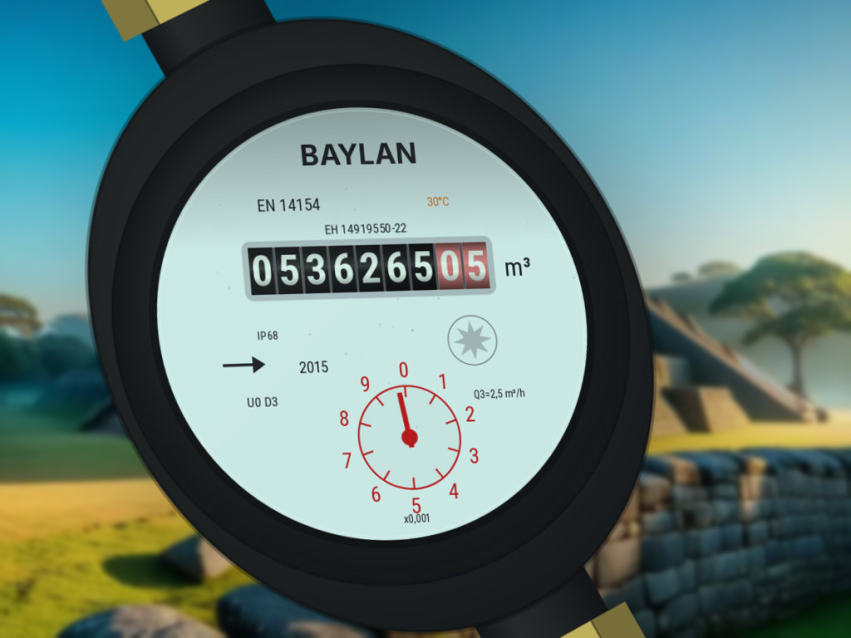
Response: 536265.049
